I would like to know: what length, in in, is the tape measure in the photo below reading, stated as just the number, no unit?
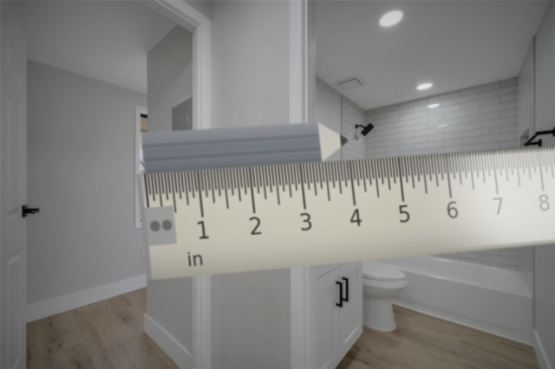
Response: 4
